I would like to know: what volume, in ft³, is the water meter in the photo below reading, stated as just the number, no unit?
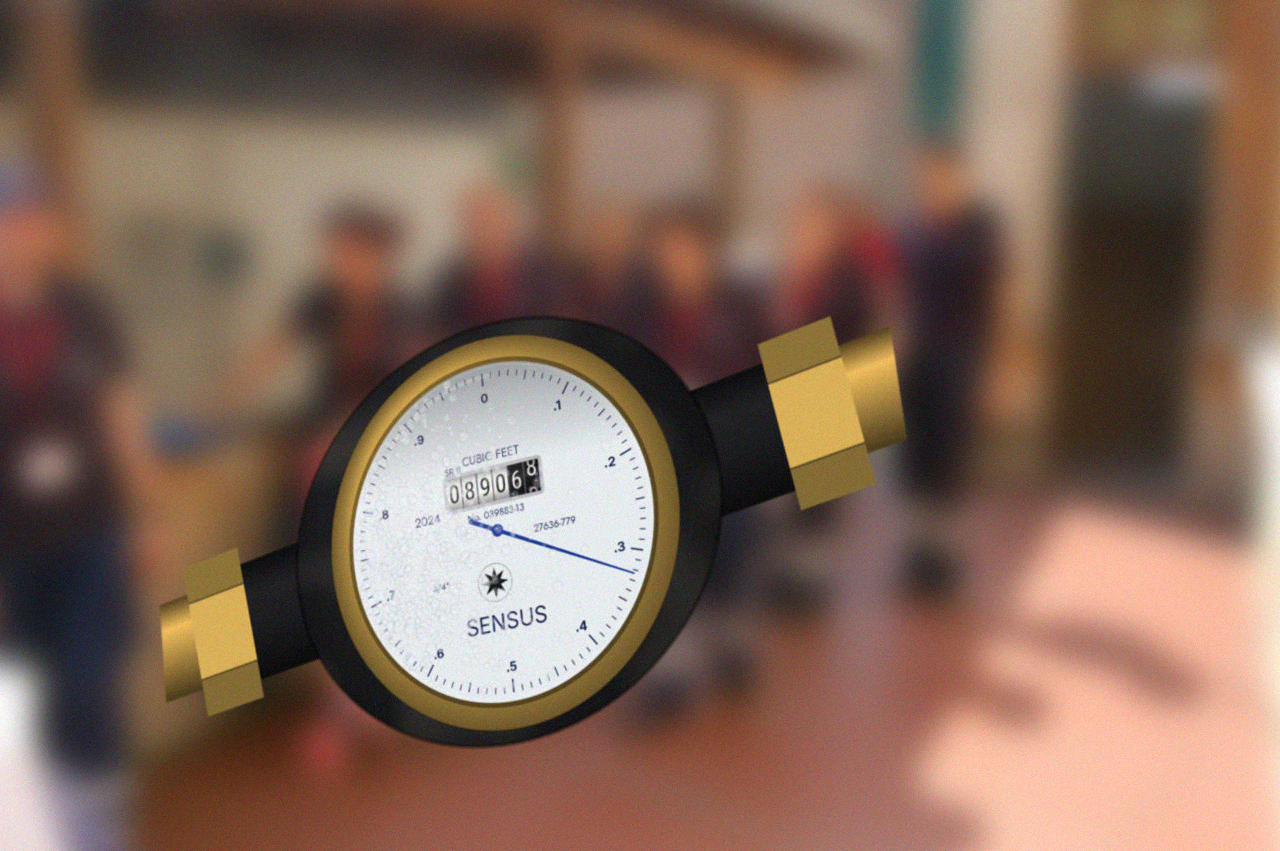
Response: 89068.32
